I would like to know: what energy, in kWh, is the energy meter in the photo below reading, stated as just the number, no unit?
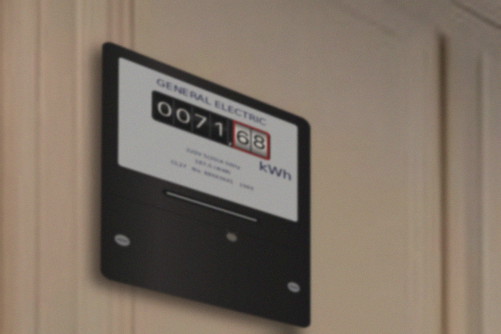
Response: 71.68
